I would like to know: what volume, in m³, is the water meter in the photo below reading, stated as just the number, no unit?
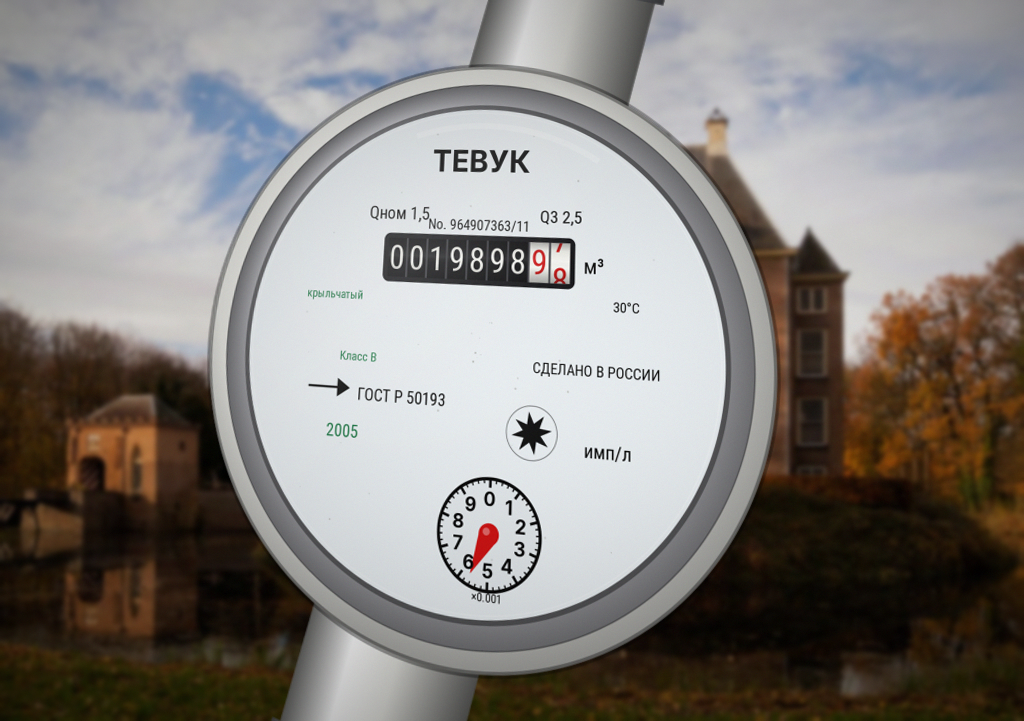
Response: 19898.975
